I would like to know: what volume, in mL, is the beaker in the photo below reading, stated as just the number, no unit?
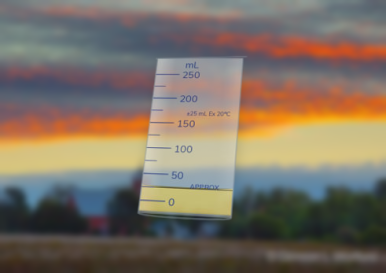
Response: 25
